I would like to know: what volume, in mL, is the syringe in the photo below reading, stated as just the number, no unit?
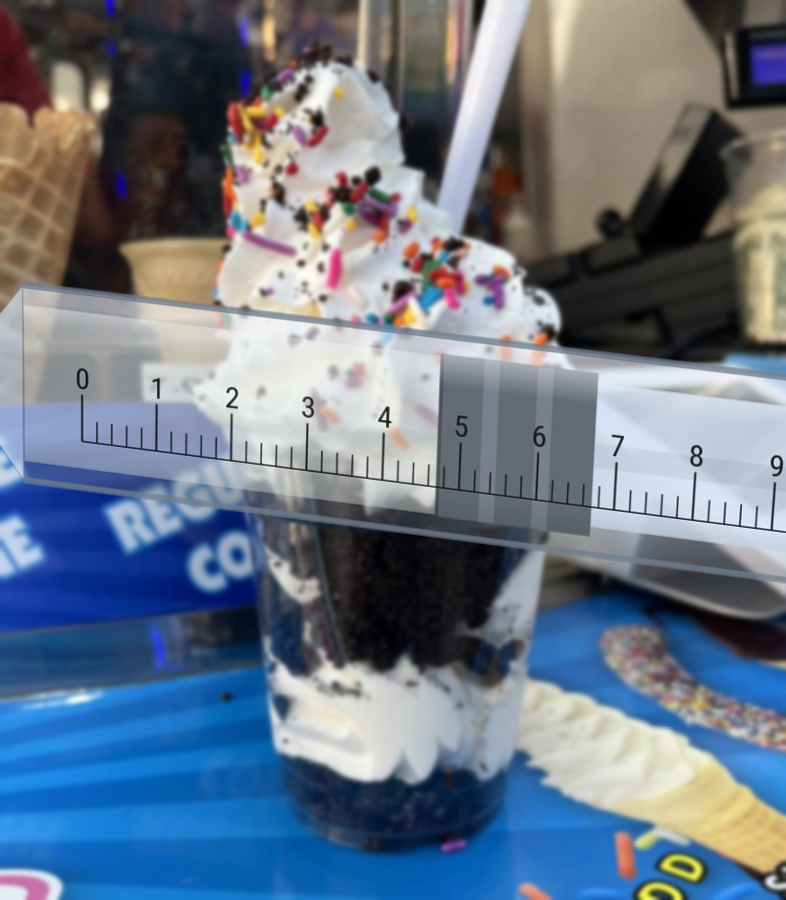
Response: 4.7
